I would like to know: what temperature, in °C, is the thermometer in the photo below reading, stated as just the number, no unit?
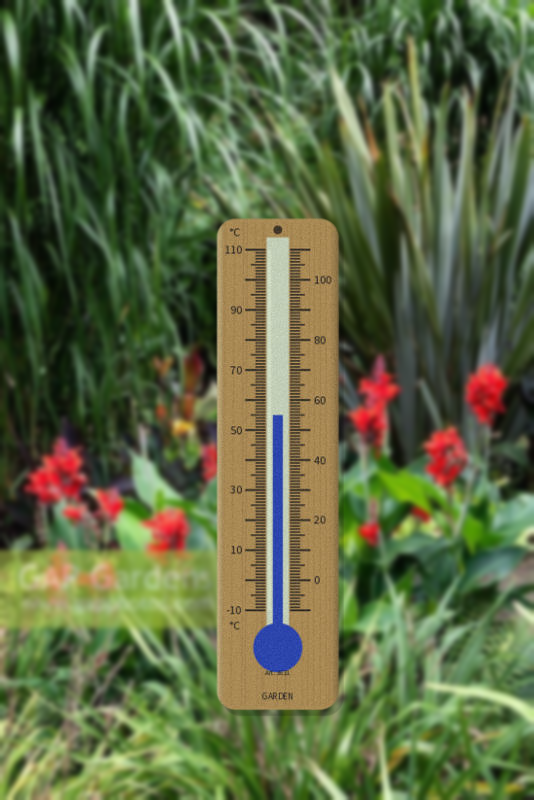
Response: 55
